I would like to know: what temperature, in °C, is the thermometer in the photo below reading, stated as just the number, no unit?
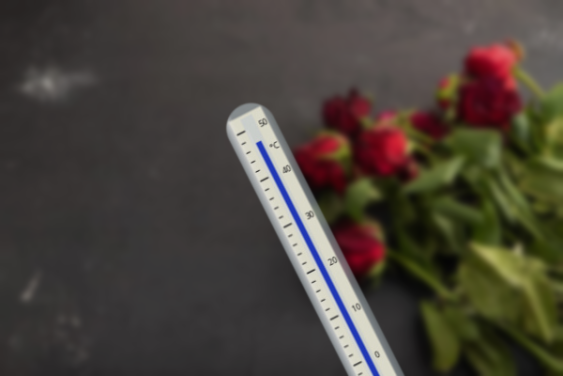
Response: 47
